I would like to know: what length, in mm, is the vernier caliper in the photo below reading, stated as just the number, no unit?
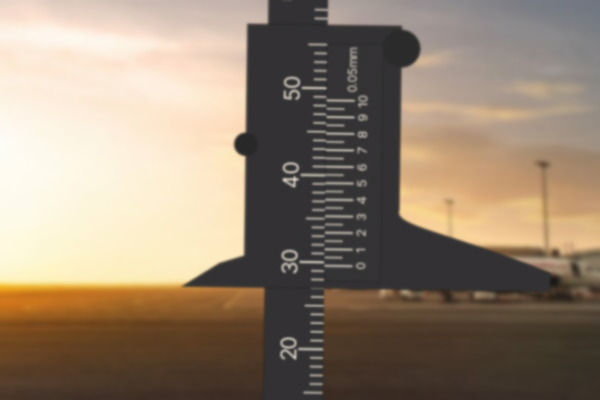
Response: 29.6
